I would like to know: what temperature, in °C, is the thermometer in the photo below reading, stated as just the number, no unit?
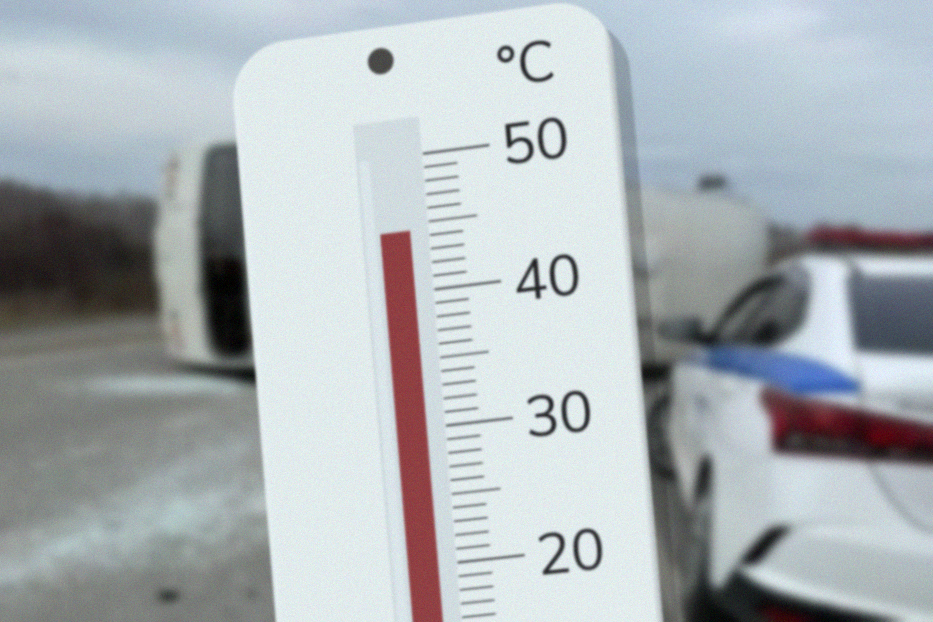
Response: 44.5
